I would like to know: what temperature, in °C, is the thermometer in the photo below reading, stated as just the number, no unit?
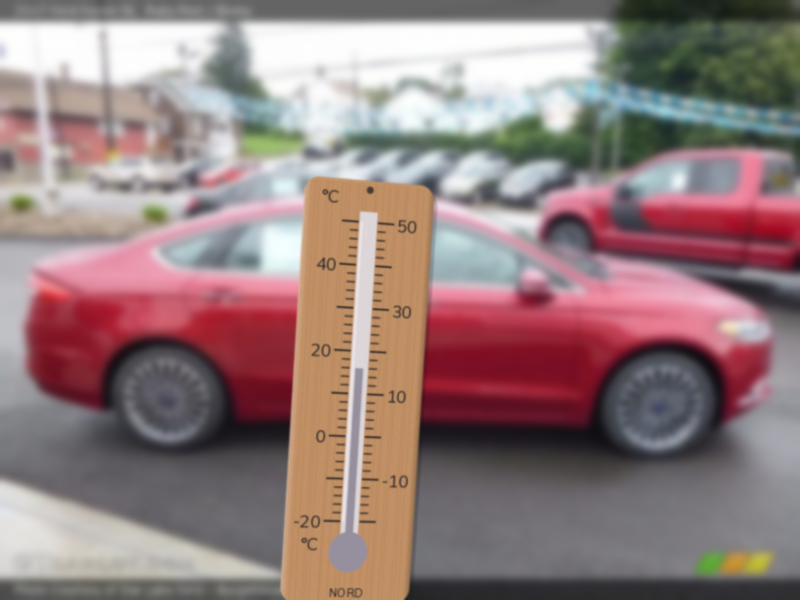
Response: 16
